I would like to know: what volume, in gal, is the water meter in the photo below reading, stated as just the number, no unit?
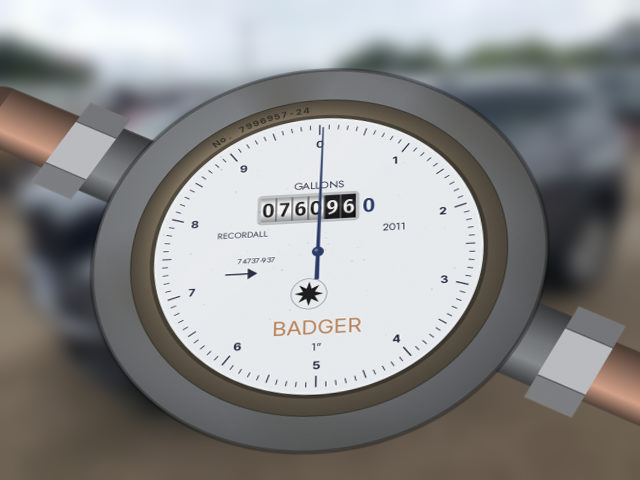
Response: 760960.0
